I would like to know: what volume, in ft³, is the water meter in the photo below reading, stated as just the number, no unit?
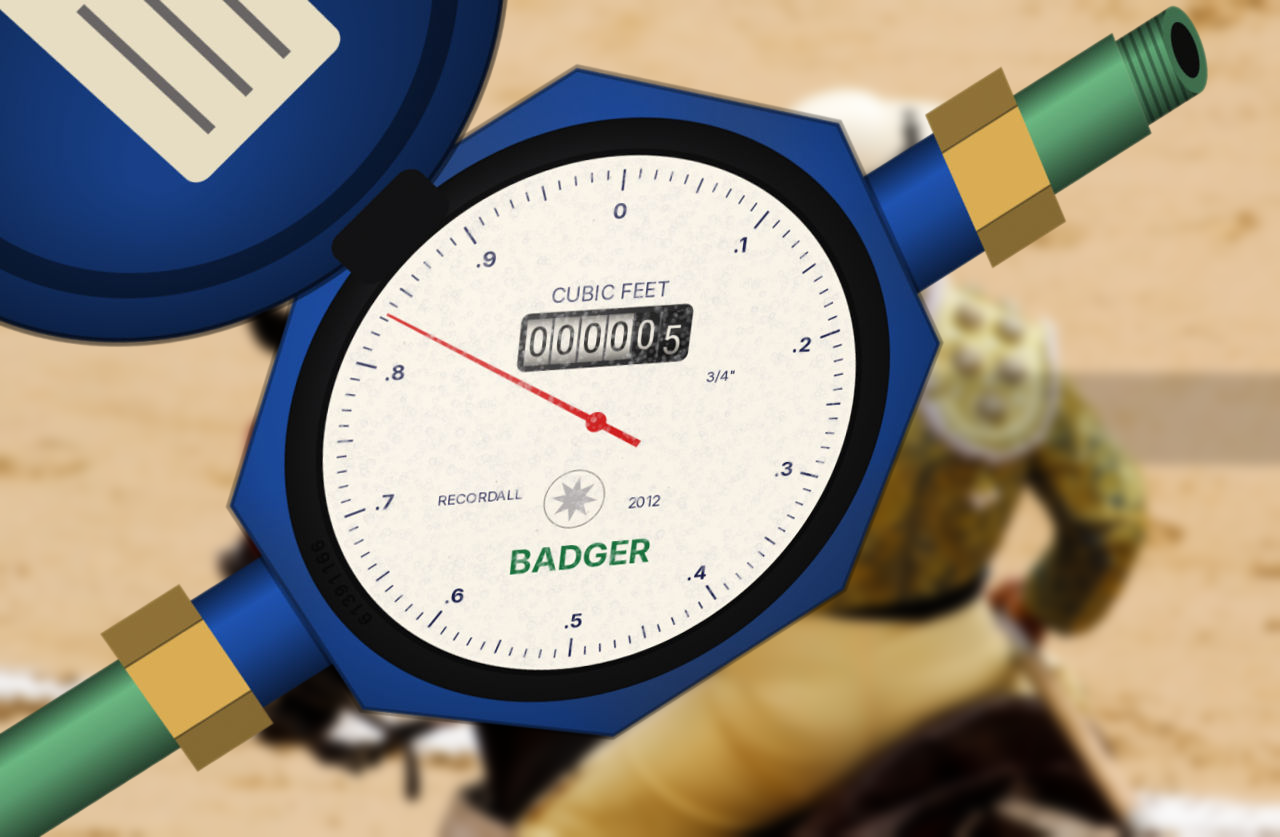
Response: 4.83
